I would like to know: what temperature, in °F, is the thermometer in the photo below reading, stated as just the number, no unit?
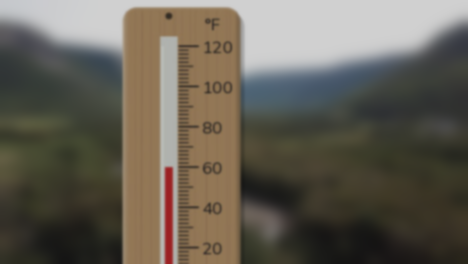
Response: 60
